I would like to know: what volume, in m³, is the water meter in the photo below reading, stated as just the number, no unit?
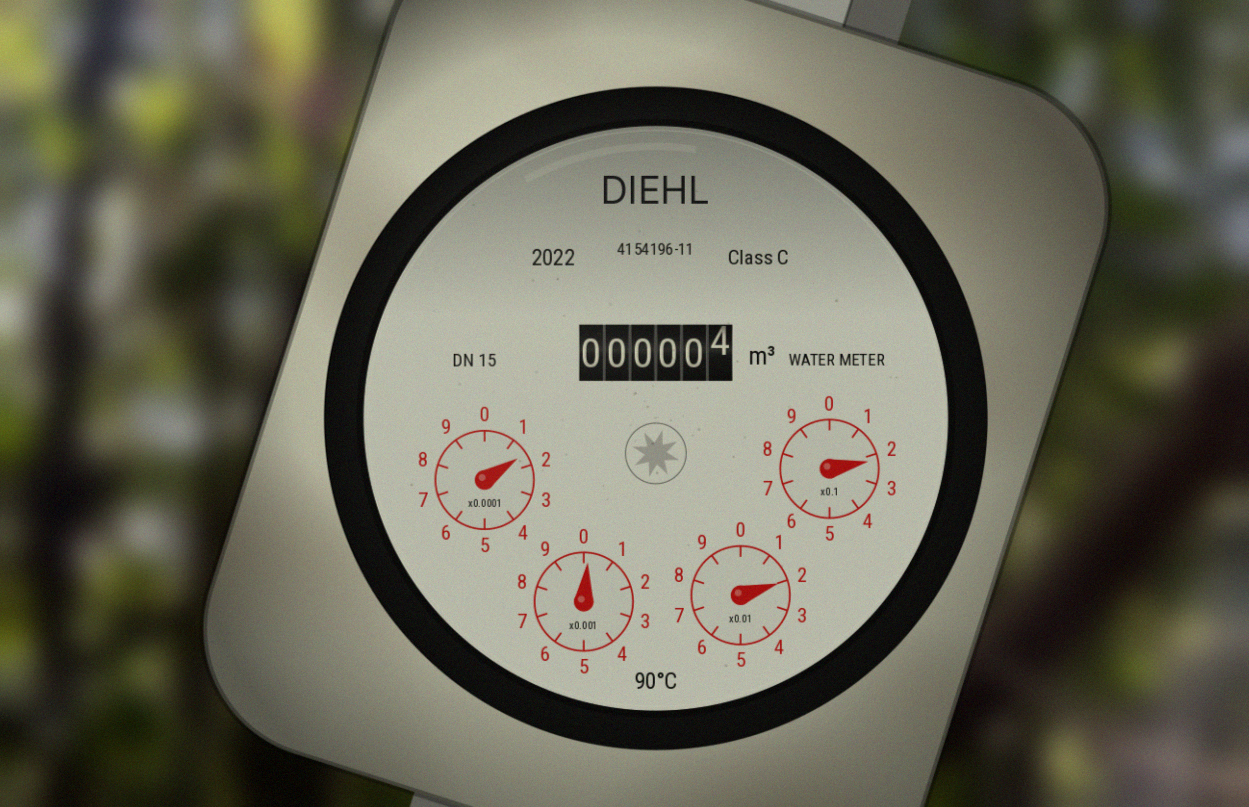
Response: 4.2201
